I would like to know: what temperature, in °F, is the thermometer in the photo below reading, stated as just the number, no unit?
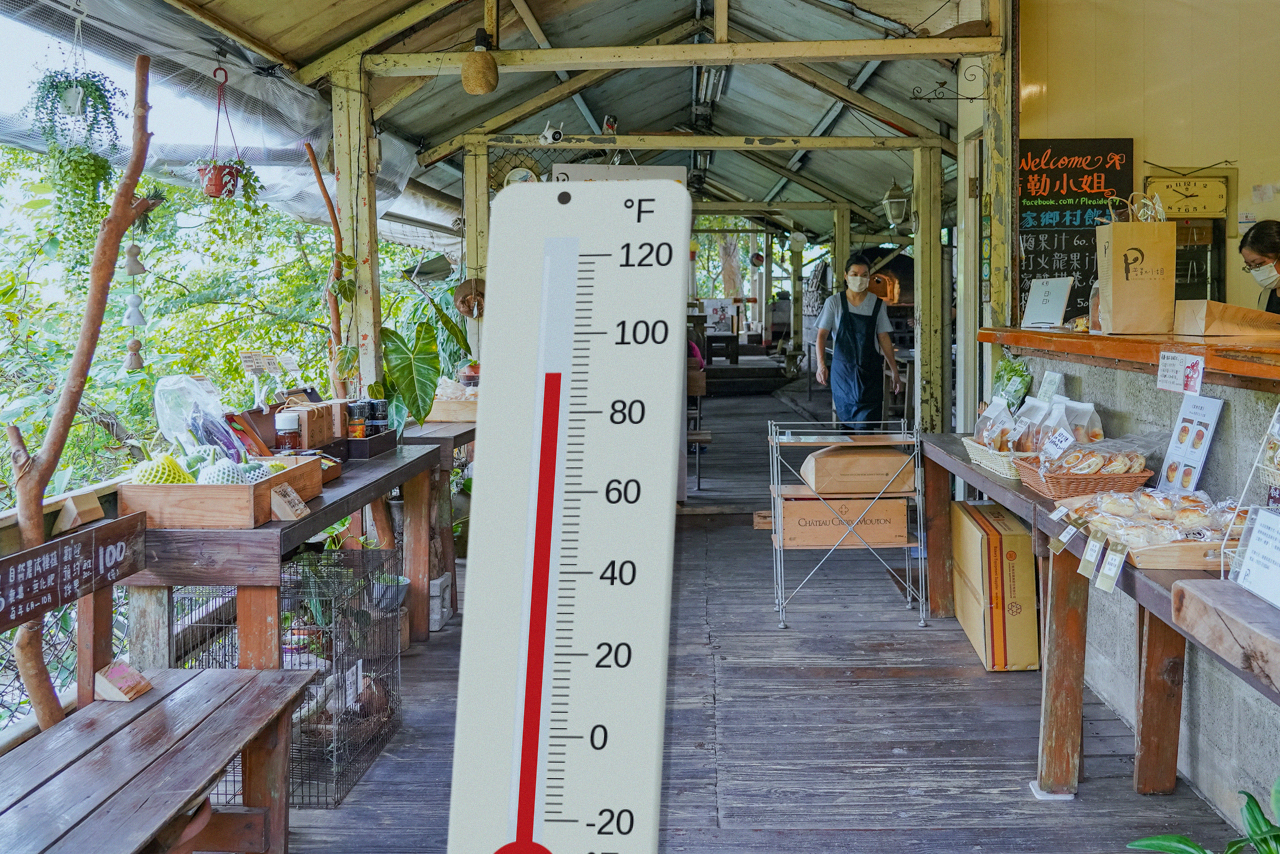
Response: 90
